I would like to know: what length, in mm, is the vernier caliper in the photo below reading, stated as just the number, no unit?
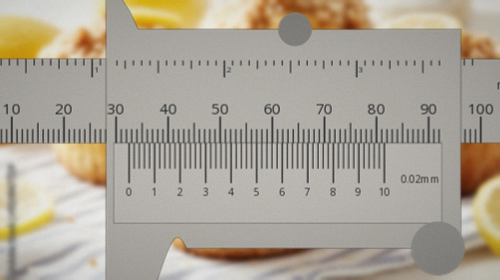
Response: 32.5
